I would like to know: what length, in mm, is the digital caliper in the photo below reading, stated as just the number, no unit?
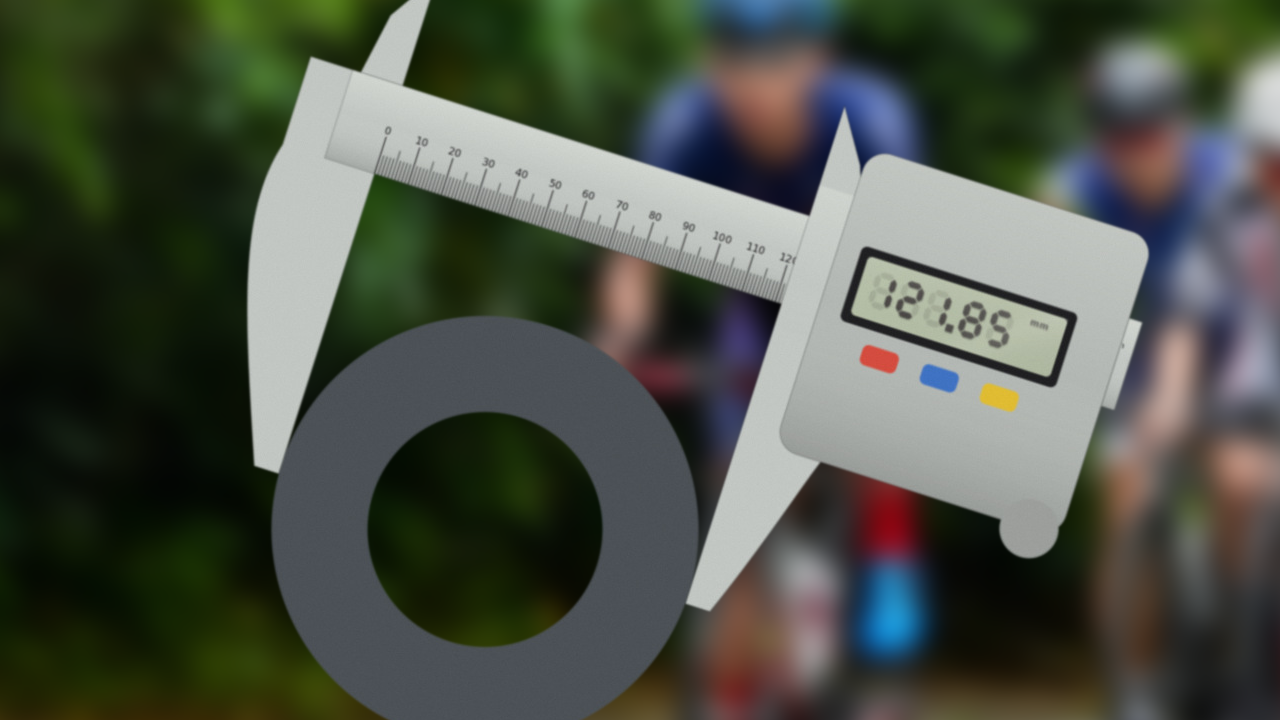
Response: 121.85
